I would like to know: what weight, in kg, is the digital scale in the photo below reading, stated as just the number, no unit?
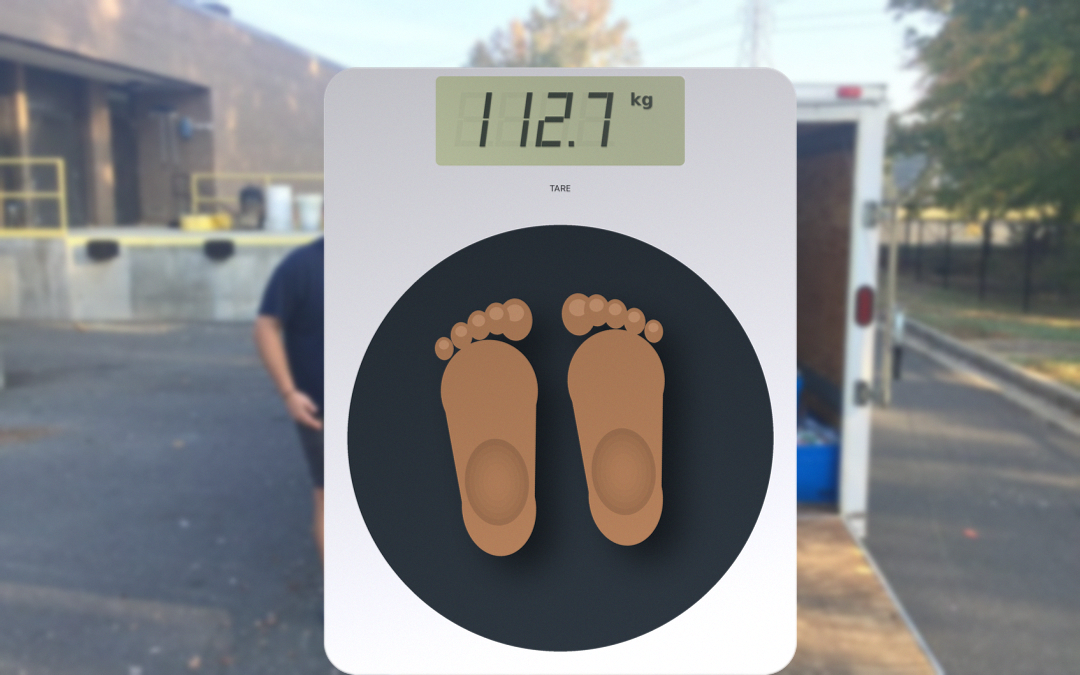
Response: 112.7
